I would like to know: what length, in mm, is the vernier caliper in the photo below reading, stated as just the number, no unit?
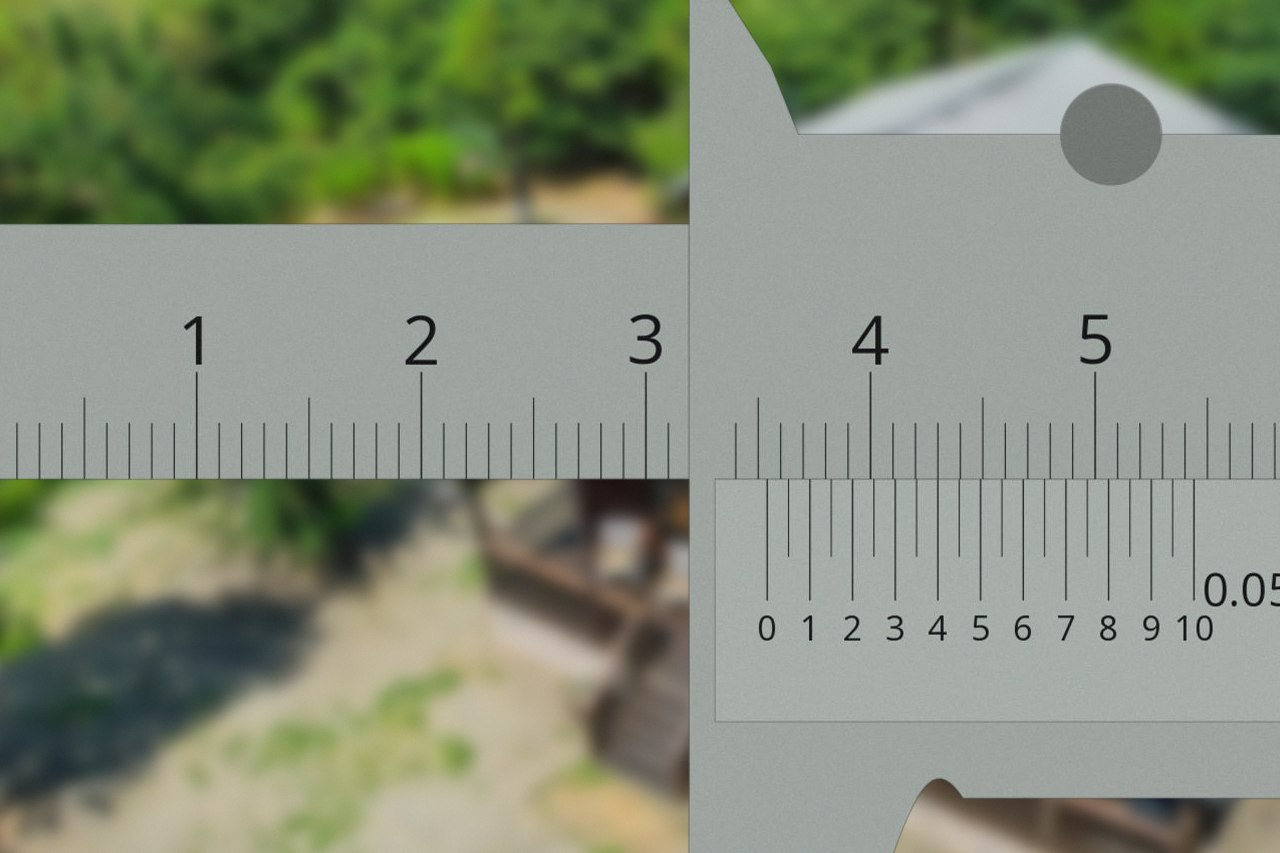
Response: 35.4
